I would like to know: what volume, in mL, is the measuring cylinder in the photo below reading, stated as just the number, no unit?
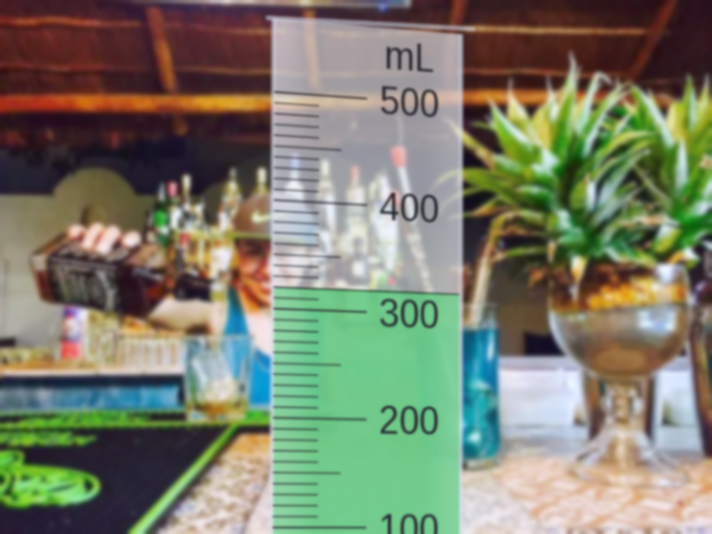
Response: 320
